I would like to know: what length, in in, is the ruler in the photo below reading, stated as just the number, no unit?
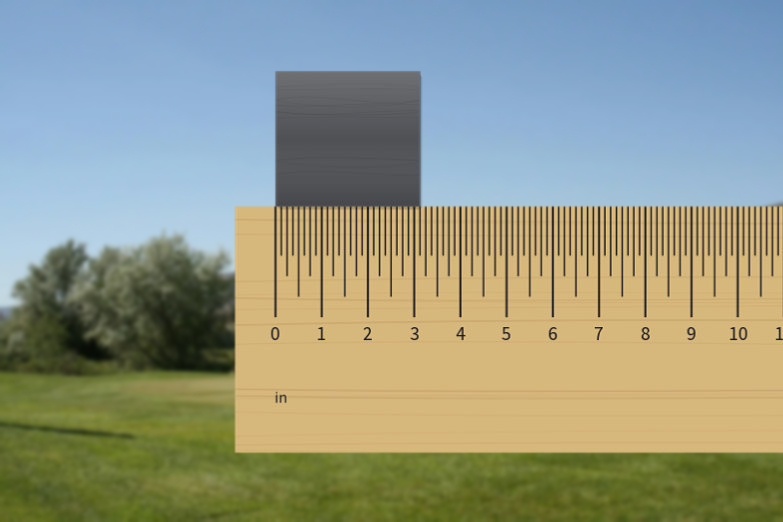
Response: 3.125
